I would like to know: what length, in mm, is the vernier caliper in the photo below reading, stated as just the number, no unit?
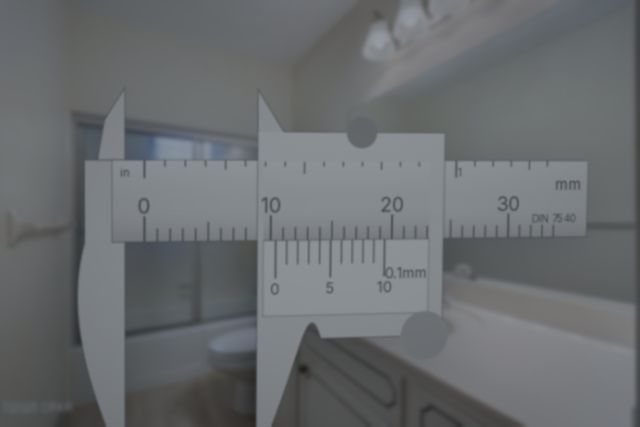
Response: 10.4
